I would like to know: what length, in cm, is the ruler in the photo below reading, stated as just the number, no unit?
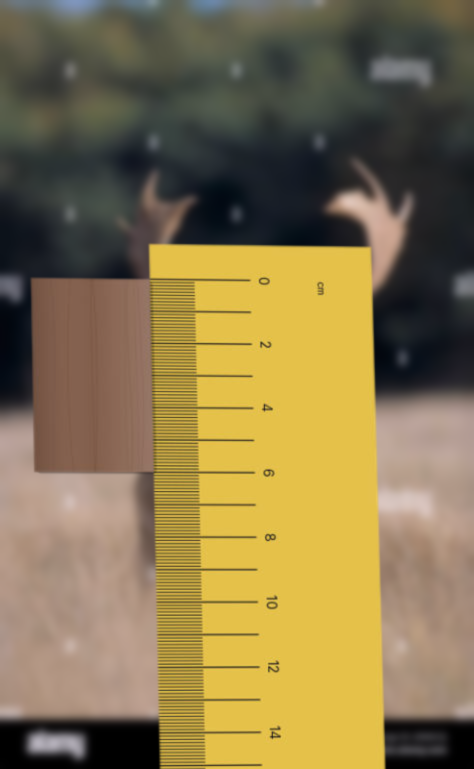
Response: 6
